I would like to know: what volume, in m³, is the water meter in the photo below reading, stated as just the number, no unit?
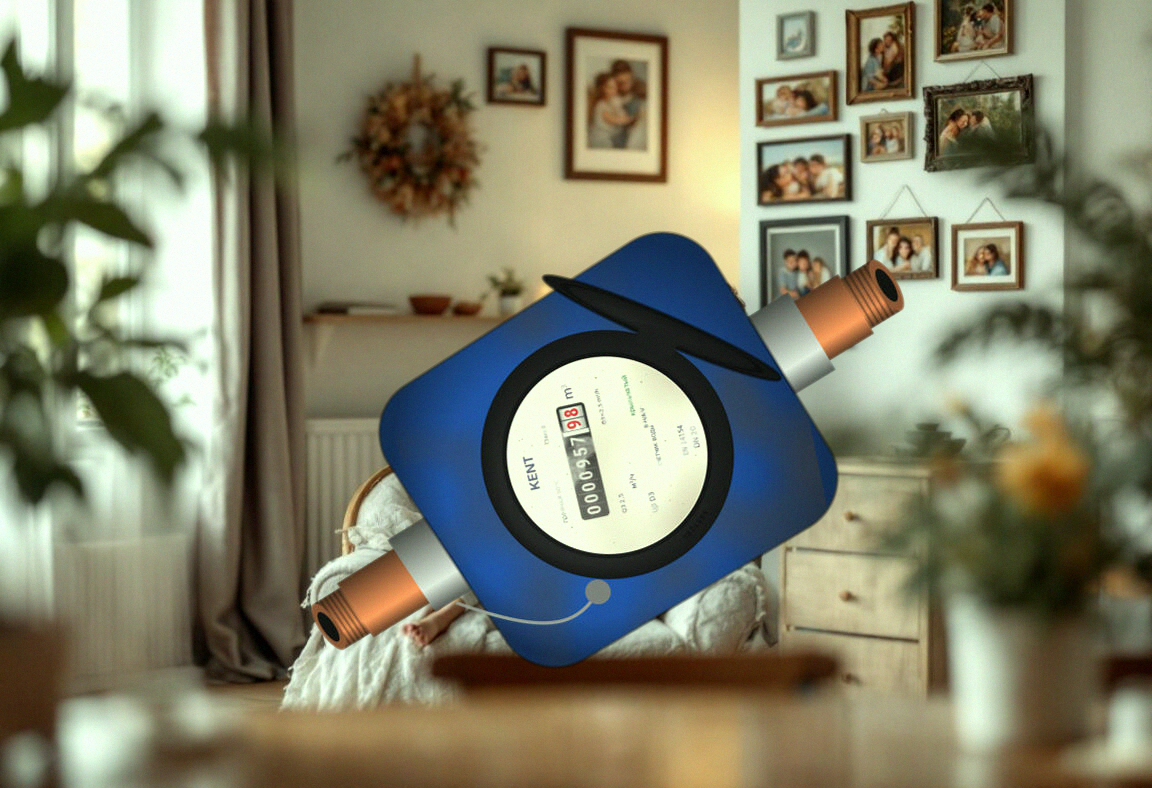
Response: 957.98
